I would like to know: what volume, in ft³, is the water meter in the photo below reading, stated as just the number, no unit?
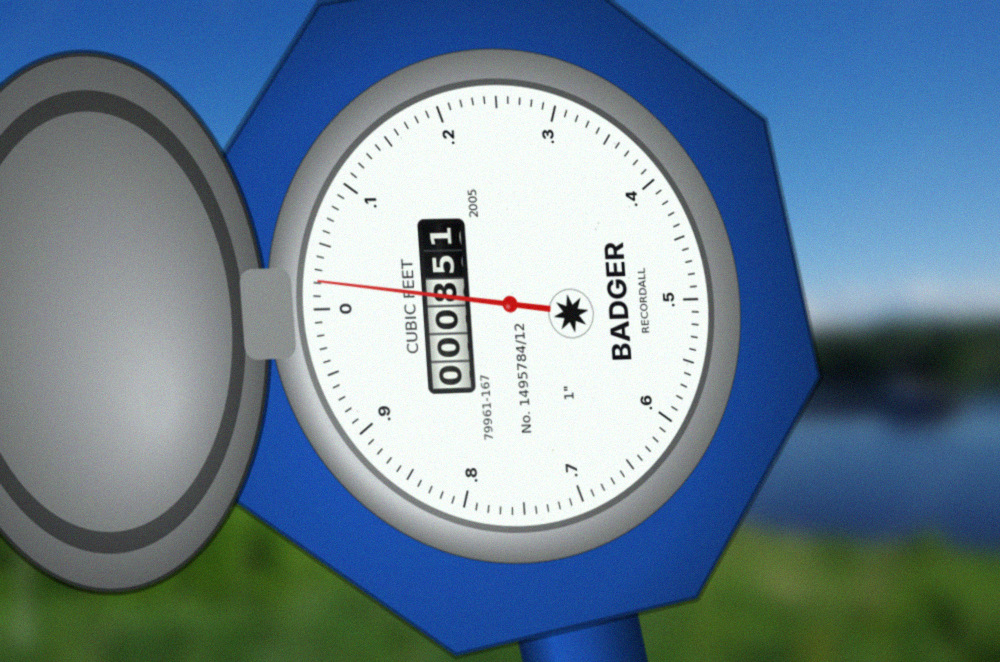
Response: 851.02
